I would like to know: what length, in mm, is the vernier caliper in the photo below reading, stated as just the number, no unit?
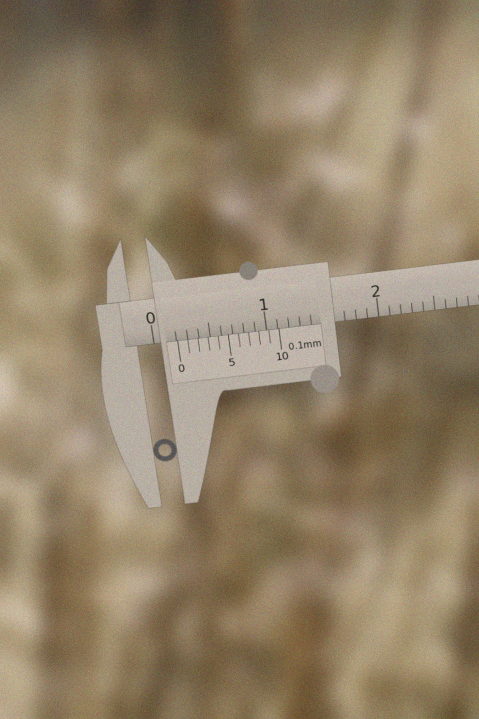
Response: 2.1
